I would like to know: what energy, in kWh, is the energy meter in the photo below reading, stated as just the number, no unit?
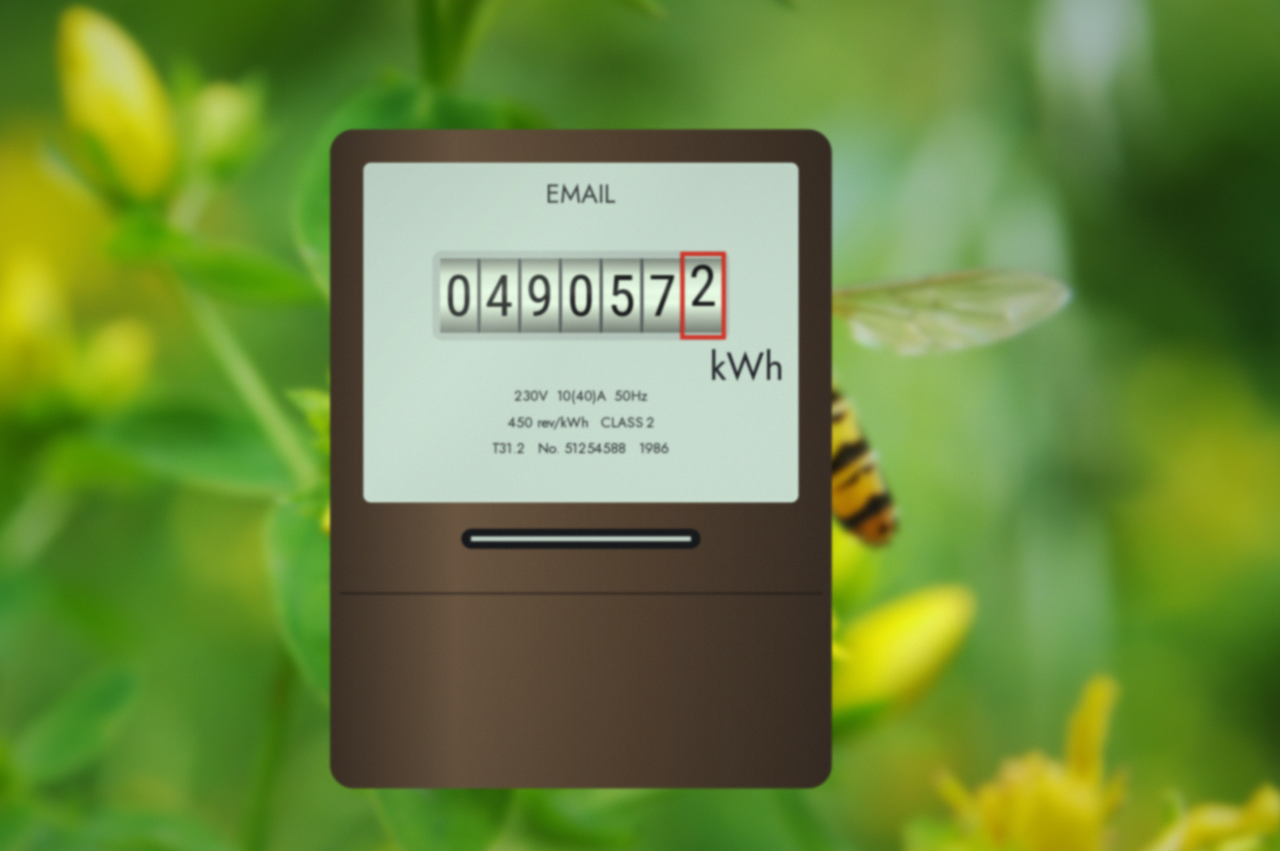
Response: 49057.2
